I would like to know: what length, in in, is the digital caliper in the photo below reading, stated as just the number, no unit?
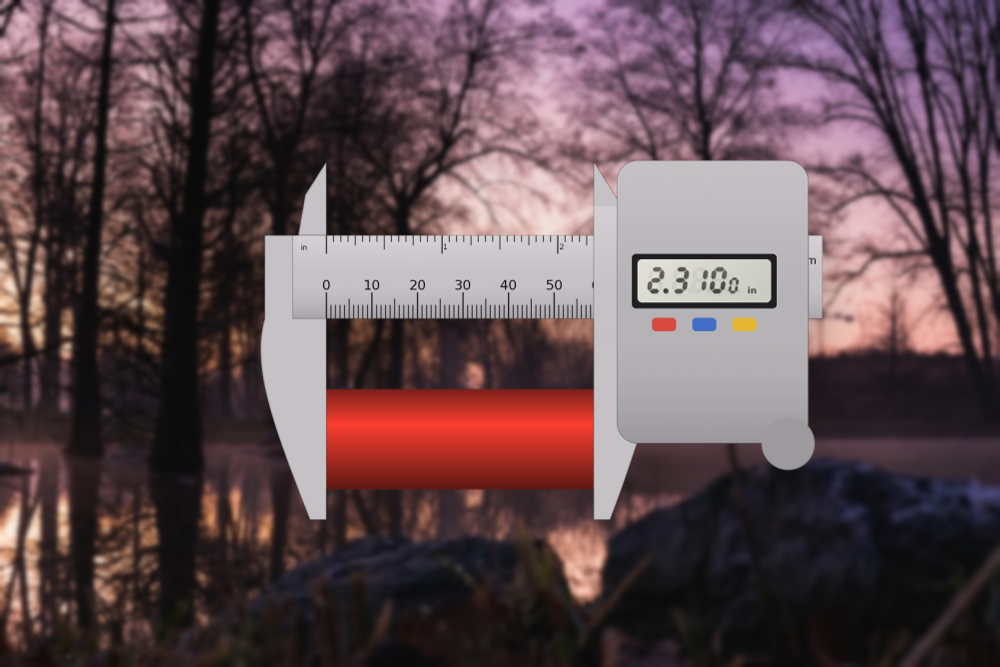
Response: 2.3100
